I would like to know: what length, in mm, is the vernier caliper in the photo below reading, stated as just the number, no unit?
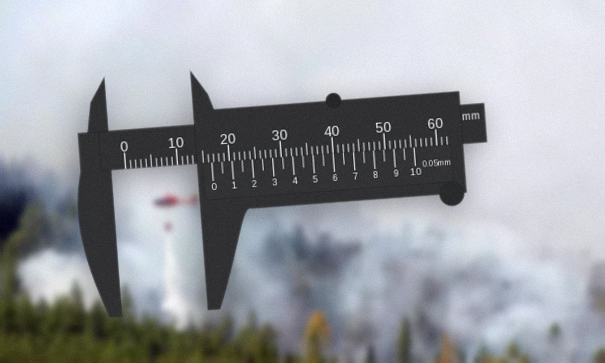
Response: 16.6
